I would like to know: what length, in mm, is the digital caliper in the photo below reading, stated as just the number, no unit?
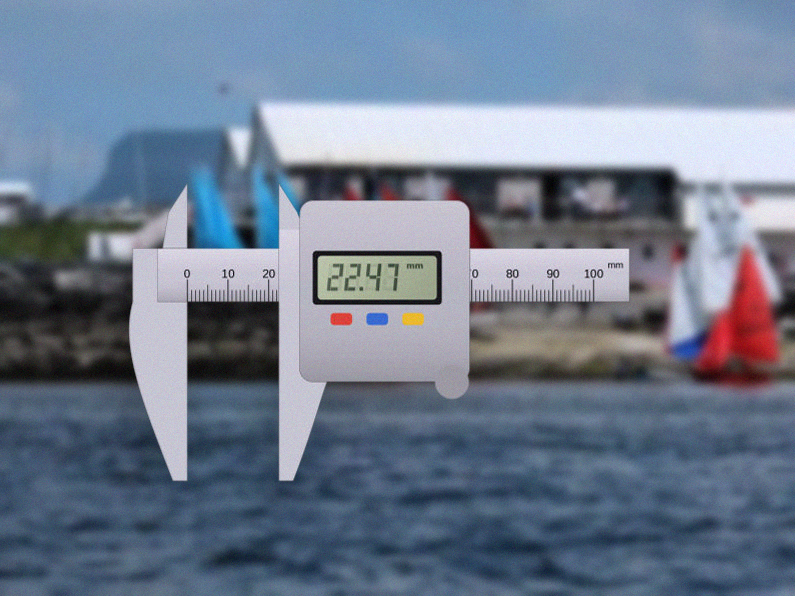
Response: 22.47
